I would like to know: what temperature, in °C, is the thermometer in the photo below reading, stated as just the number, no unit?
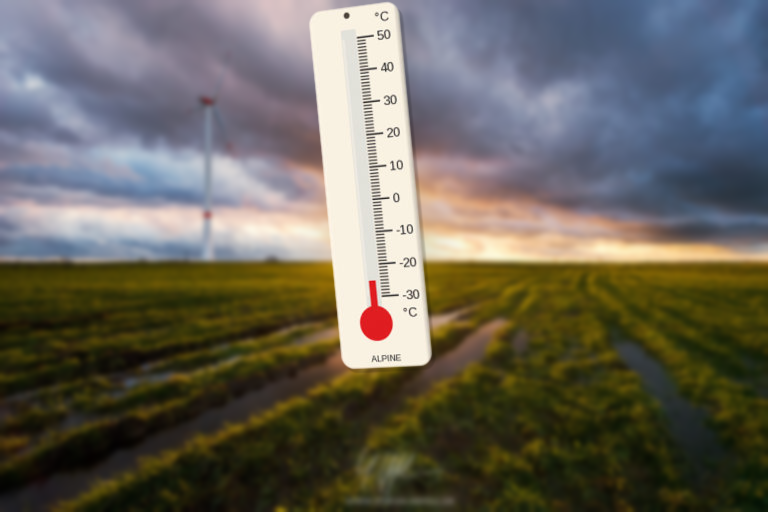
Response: -25
